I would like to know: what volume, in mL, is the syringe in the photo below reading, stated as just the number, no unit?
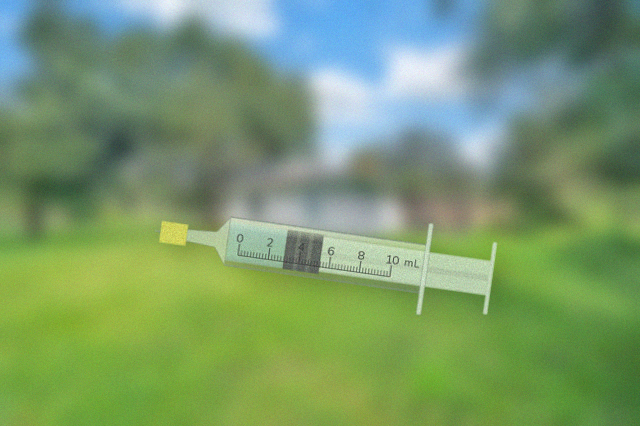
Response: 3
